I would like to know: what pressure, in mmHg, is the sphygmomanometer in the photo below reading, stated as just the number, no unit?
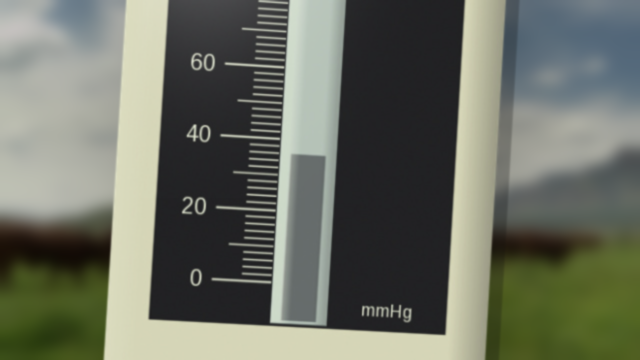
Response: 36
